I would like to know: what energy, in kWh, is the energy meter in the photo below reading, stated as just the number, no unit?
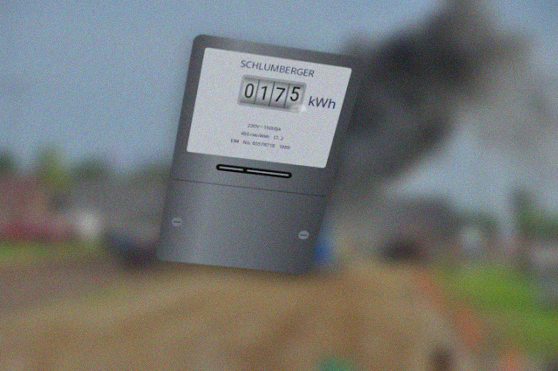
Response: 175
